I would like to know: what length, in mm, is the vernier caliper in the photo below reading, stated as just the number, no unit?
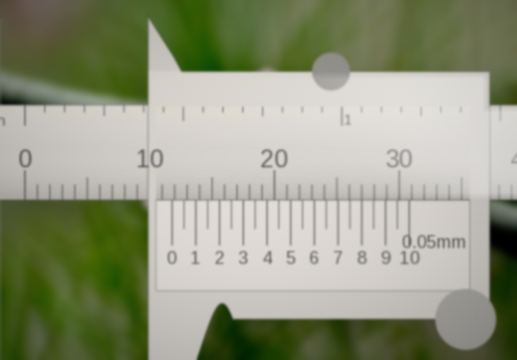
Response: 11.8
